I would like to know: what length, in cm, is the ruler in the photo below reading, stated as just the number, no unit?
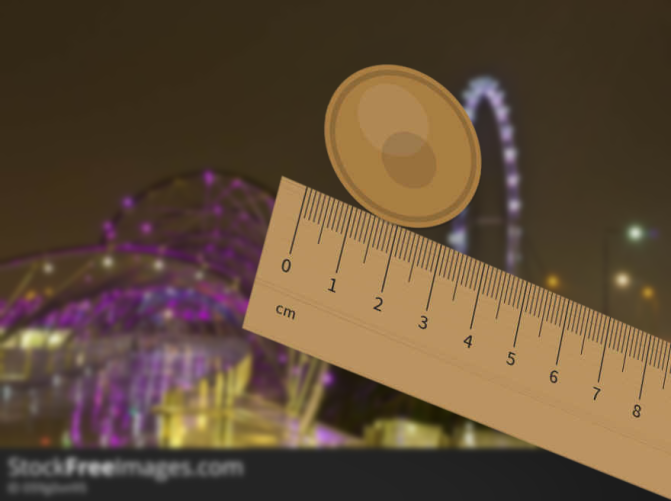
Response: 3.5
